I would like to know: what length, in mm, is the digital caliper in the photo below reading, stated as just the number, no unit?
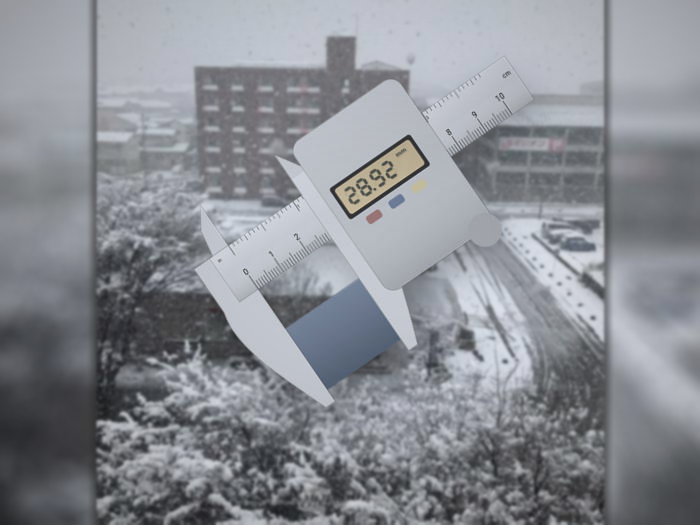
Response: 28.92
